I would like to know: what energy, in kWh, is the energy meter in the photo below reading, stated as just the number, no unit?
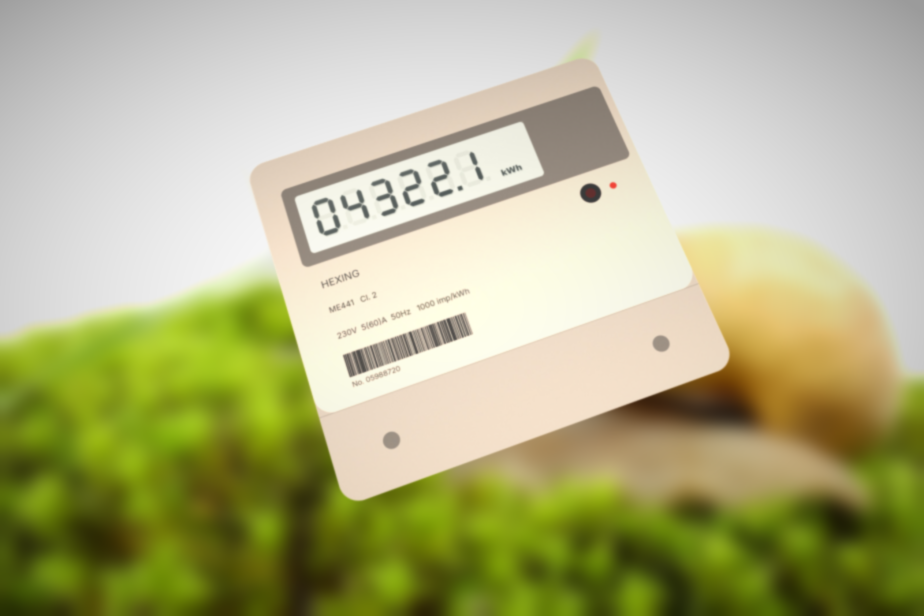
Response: 4322.1
